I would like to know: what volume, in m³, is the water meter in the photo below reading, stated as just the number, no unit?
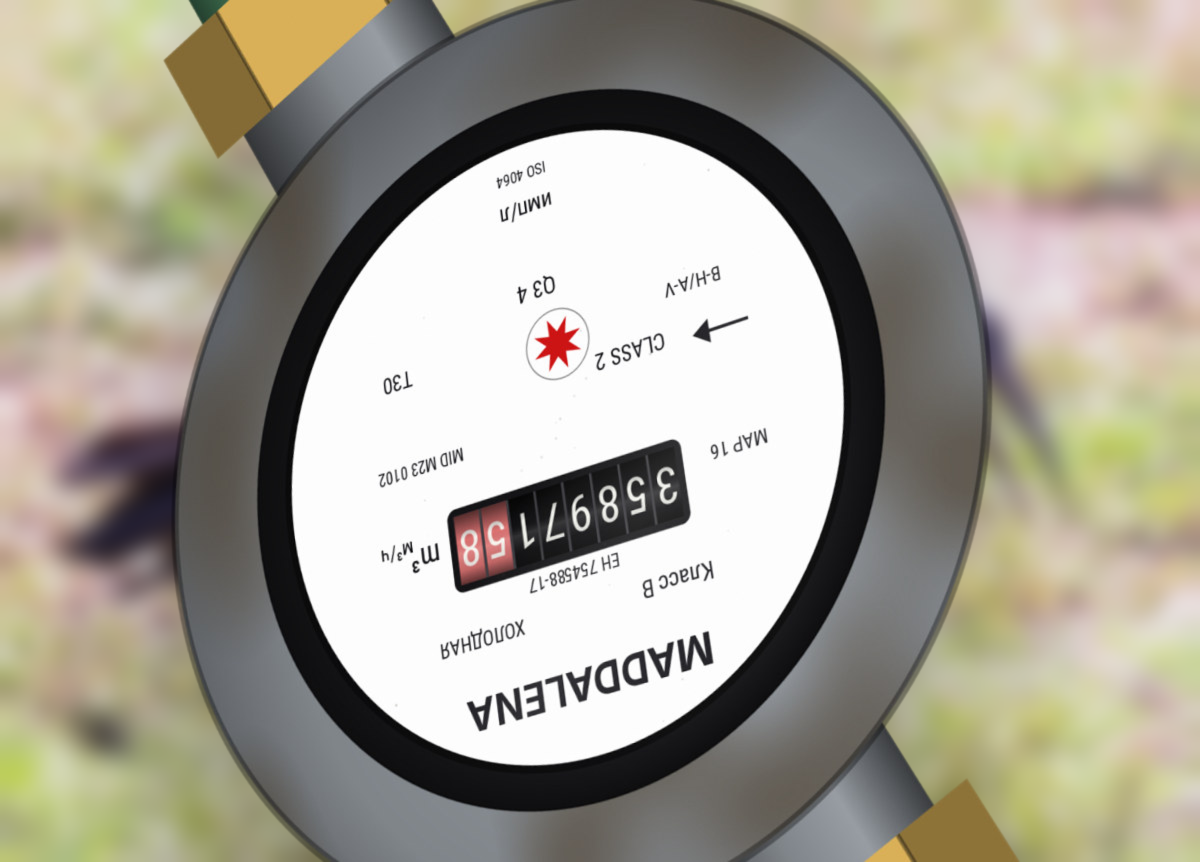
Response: 358971.58
